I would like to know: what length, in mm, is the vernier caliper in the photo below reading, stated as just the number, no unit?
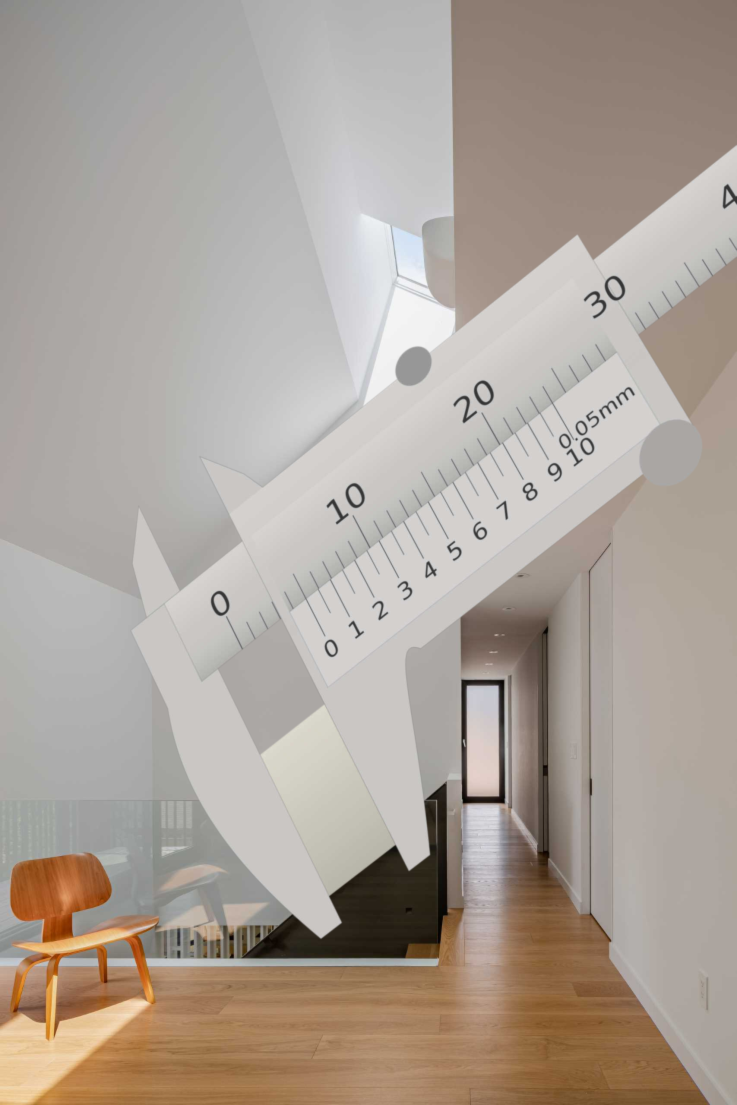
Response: 5.0
